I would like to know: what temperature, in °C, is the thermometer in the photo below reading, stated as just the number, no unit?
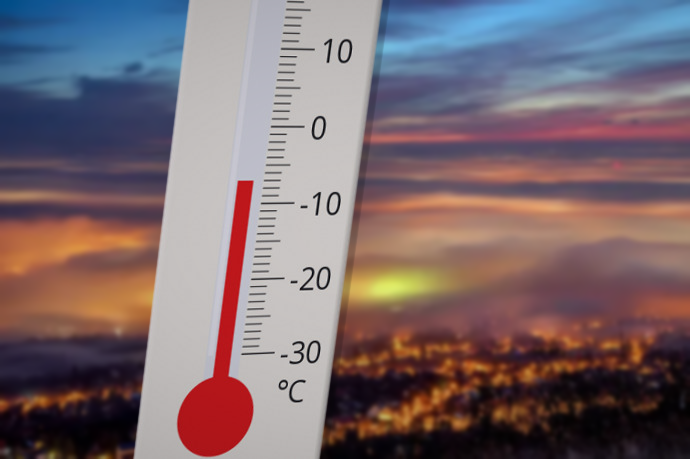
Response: -7
